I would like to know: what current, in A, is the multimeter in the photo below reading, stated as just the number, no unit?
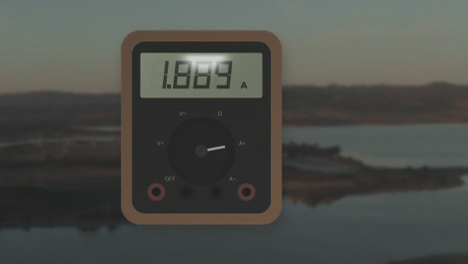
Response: 1.889
